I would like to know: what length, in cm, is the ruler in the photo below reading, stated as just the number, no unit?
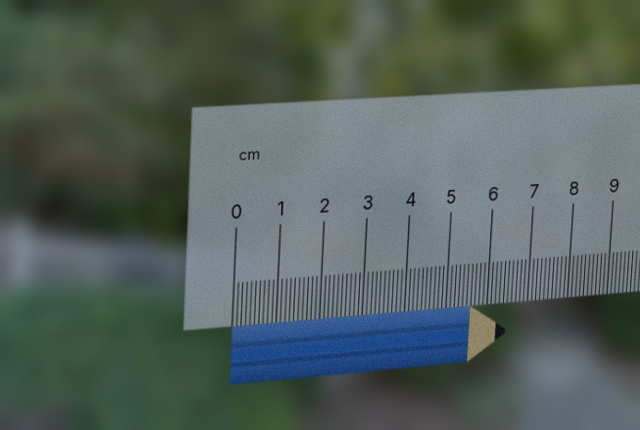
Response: 6.5
